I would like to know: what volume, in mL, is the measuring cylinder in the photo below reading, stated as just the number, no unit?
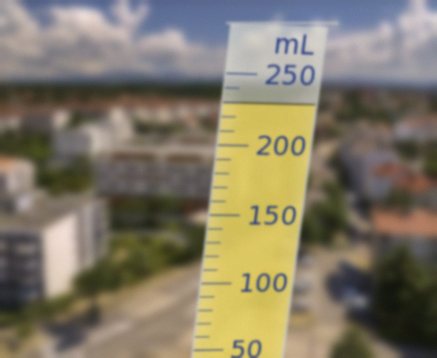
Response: 230
